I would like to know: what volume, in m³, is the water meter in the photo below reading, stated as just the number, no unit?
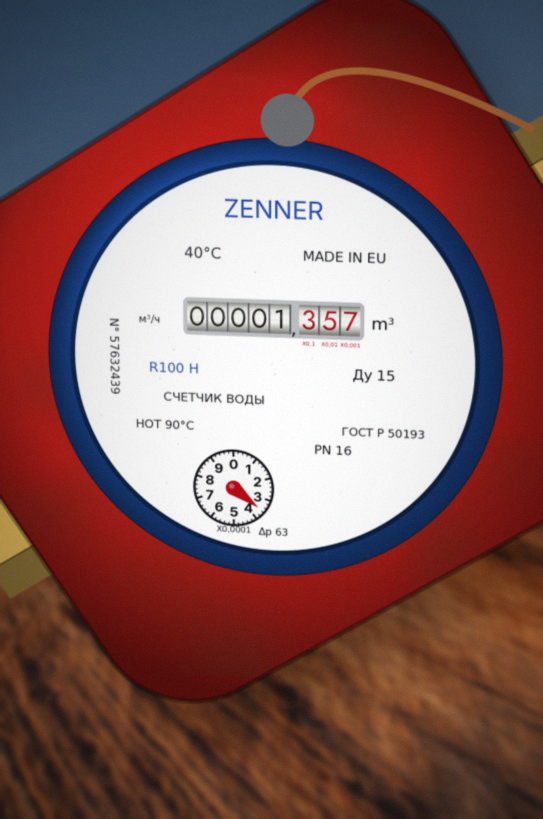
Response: 1.3573
